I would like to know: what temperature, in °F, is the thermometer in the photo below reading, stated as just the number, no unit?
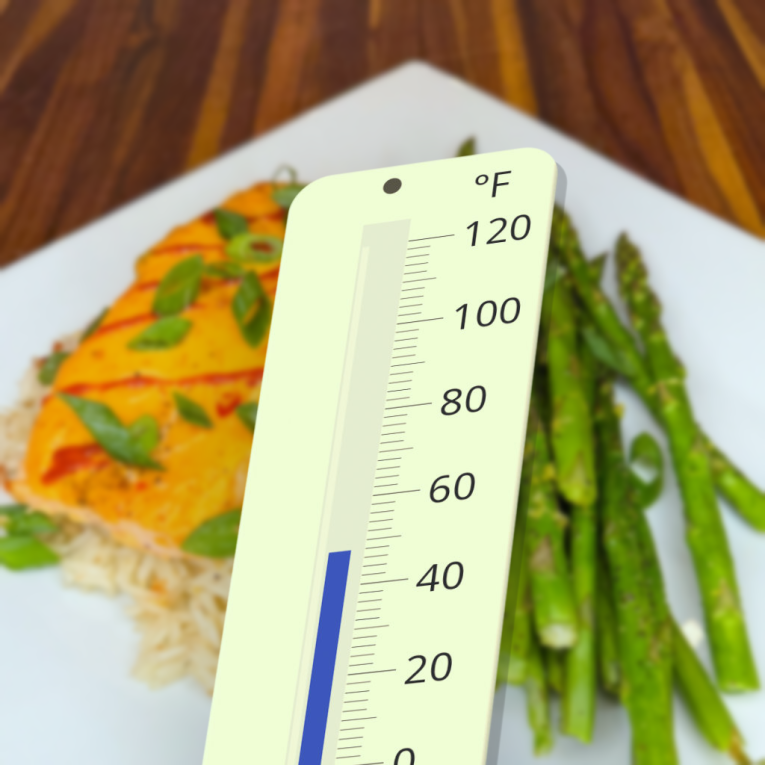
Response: 48
